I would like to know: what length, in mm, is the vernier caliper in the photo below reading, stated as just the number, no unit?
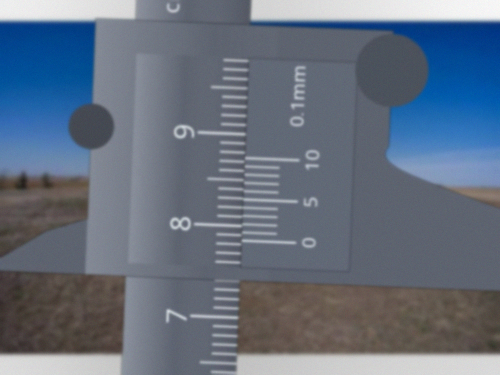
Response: 78.4
